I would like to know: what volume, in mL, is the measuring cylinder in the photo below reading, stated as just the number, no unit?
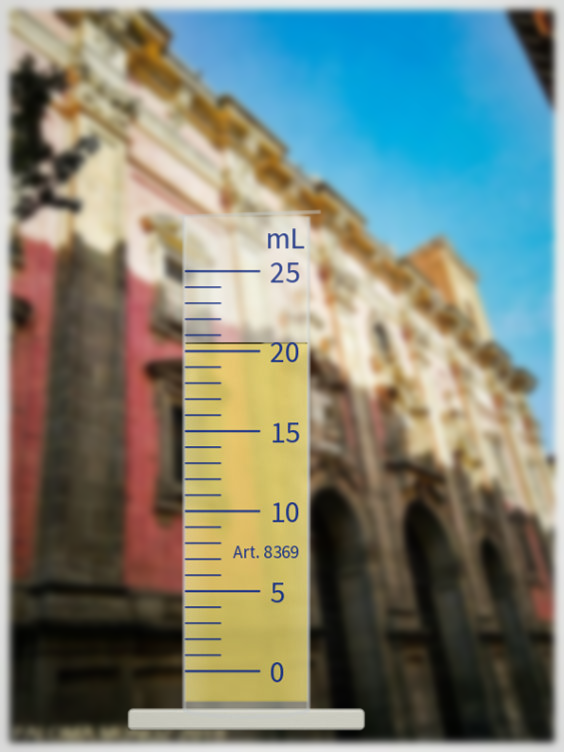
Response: 20.5
